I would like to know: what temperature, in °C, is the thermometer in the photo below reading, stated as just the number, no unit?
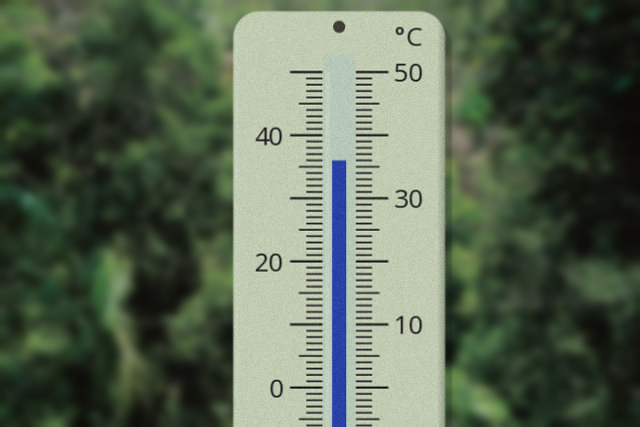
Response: 36
